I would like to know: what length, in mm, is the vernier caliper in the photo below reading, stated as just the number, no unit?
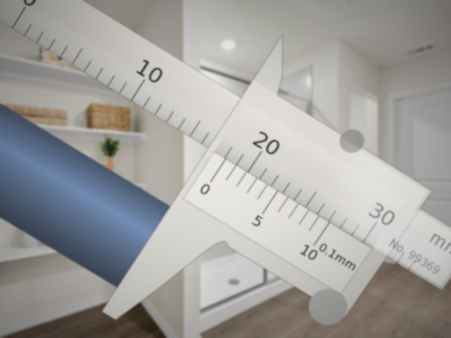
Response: 18.1
